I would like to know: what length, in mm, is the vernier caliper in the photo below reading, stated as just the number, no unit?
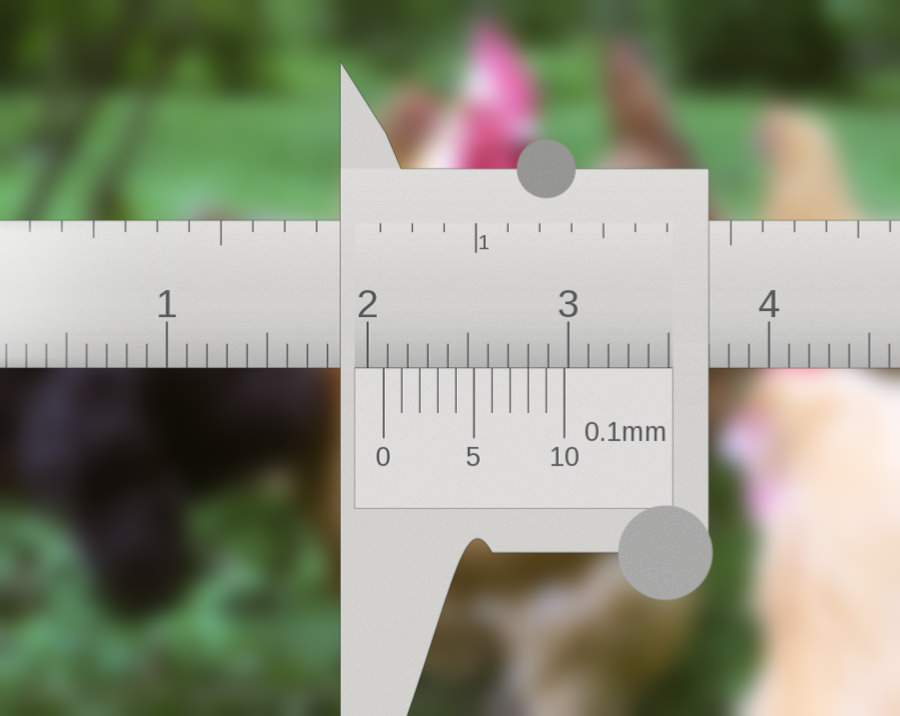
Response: 20.8
